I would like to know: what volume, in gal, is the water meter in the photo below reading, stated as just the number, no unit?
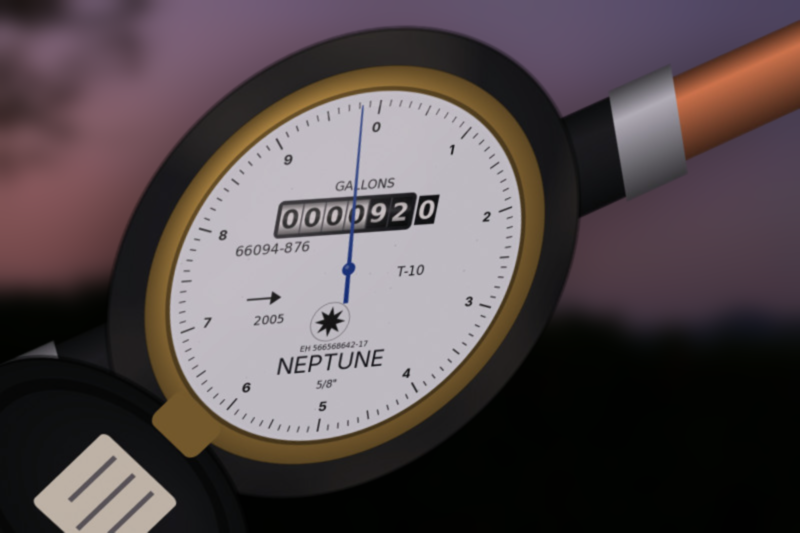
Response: 919.8
